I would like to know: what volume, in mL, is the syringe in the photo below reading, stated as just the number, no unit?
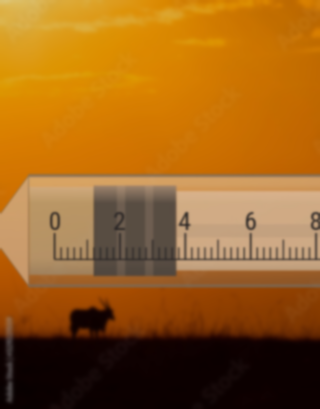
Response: 1.2
